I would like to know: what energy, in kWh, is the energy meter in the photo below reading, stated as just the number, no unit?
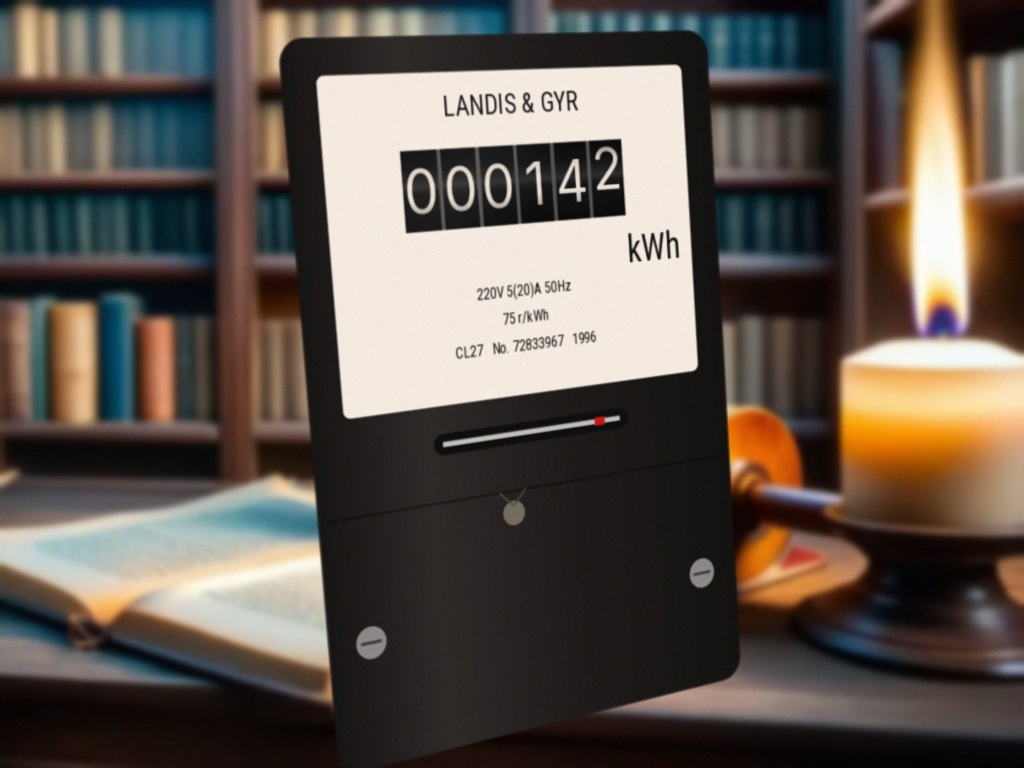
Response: 142
